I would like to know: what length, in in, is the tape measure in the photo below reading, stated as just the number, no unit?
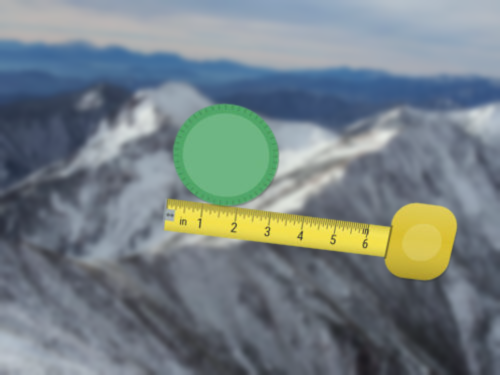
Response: 3
